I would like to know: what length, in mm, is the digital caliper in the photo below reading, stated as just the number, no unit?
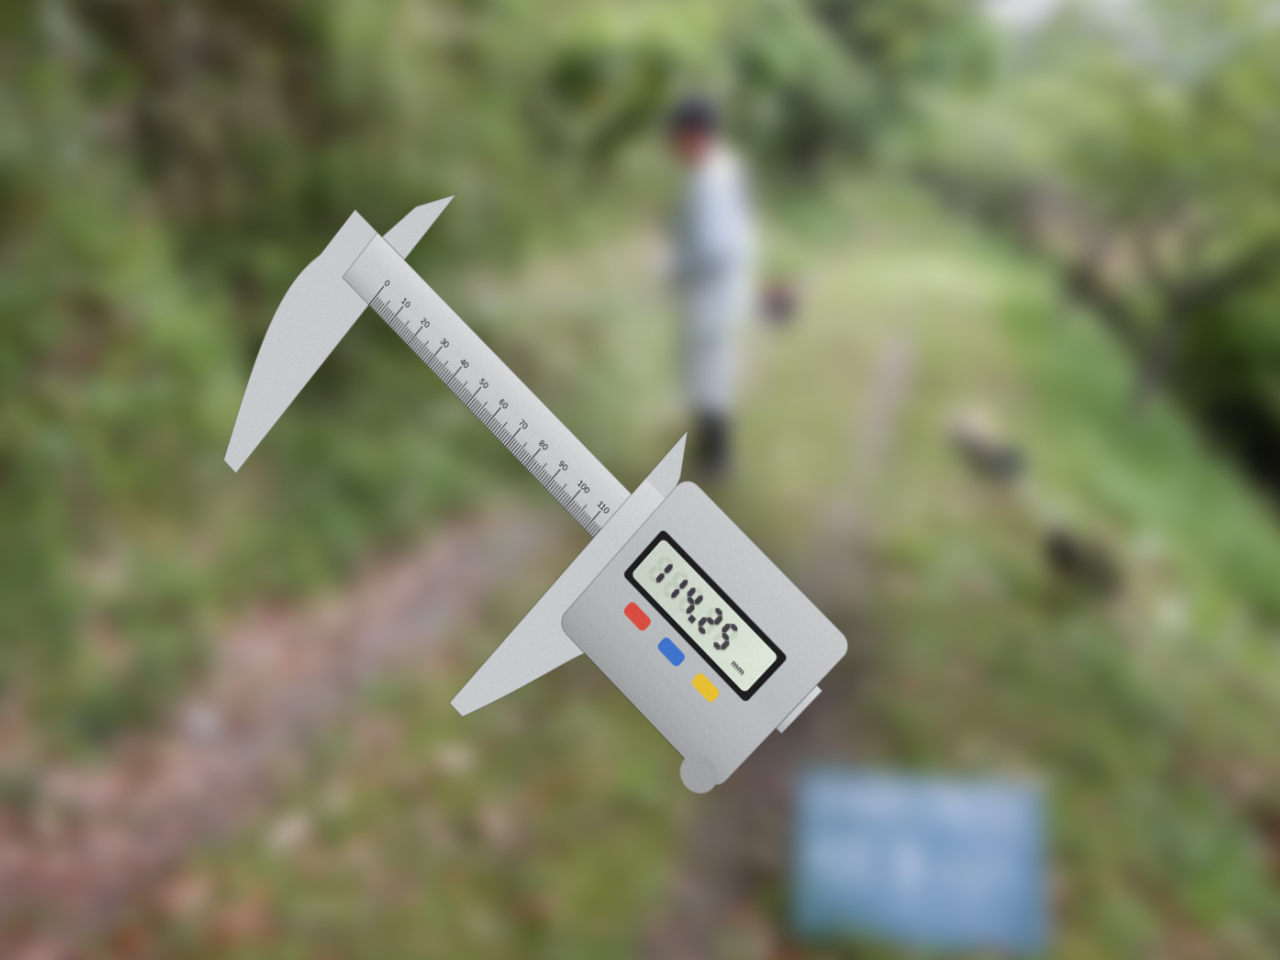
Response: 114.25
